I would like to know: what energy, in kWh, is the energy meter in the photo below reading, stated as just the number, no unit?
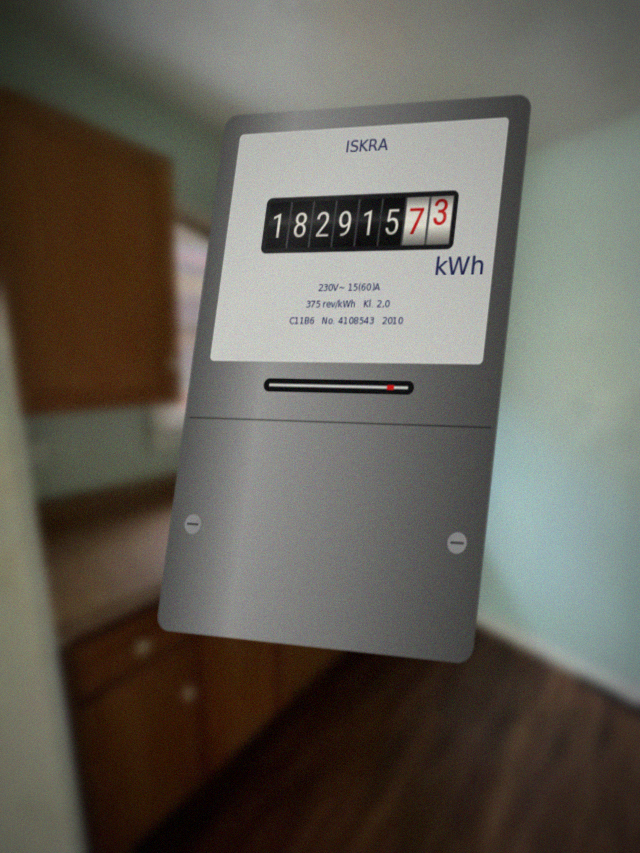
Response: 182915.73
